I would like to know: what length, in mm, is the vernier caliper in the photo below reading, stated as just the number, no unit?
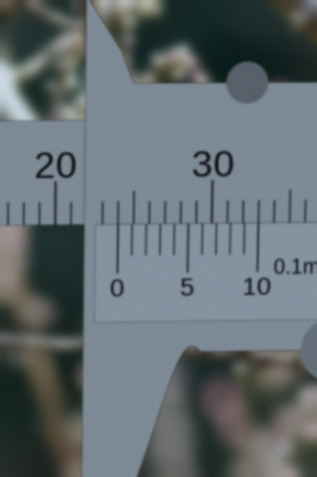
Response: 24.0
